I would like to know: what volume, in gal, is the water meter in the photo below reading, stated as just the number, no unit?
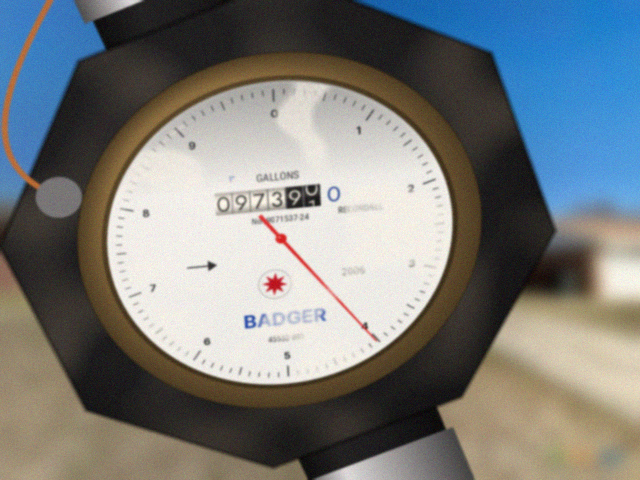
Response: 973904.0
